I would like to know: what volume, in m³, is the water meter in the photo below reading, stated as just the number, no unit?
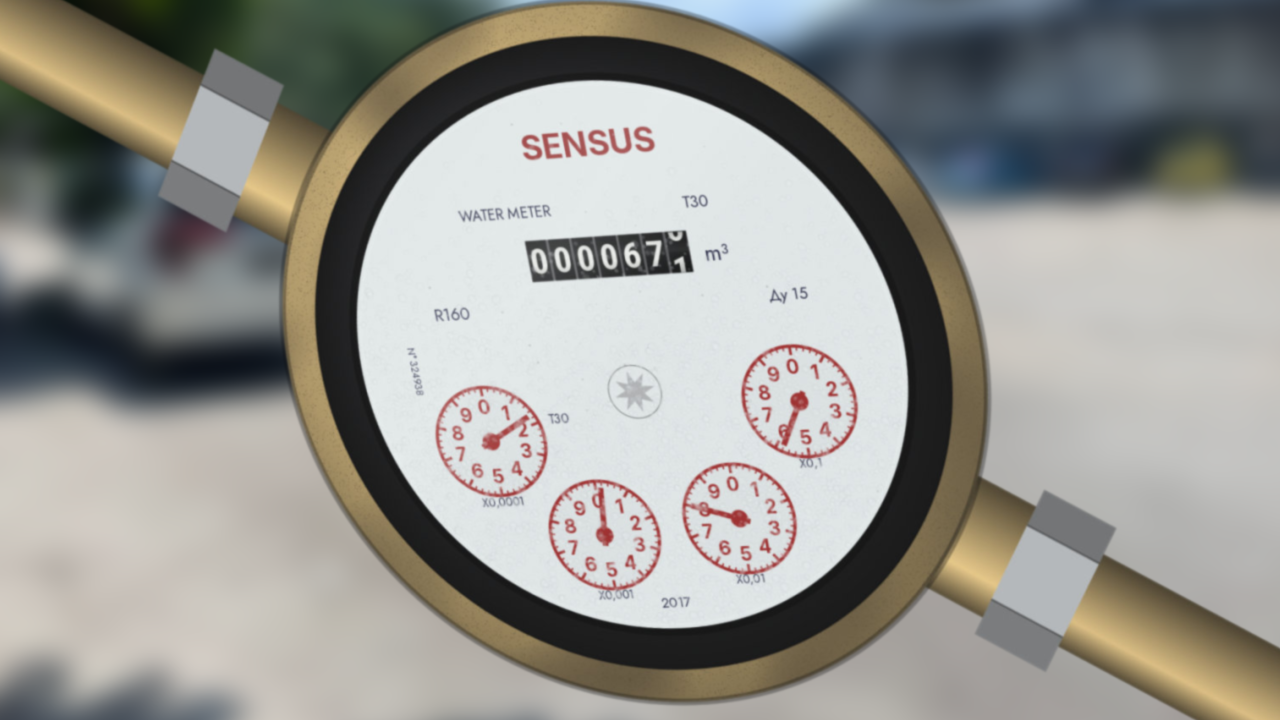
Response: 670.5801
